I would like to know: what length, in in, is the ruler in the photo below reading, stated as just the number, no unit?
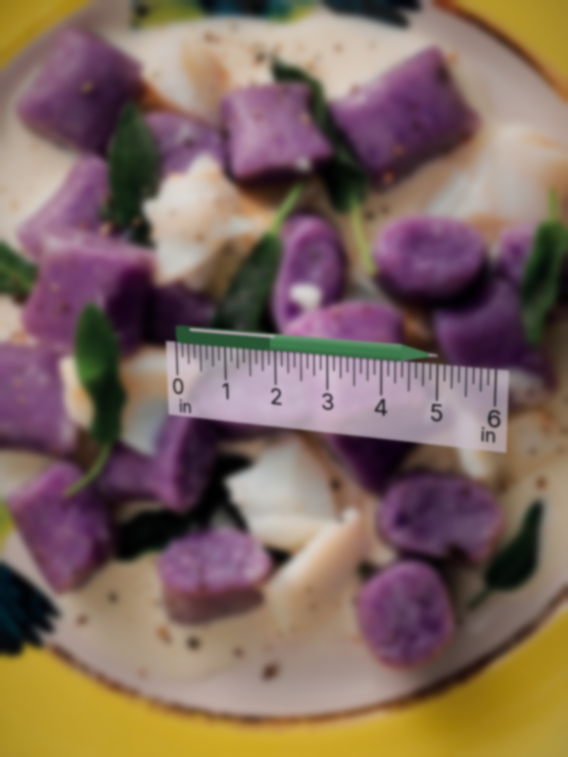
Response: 5
